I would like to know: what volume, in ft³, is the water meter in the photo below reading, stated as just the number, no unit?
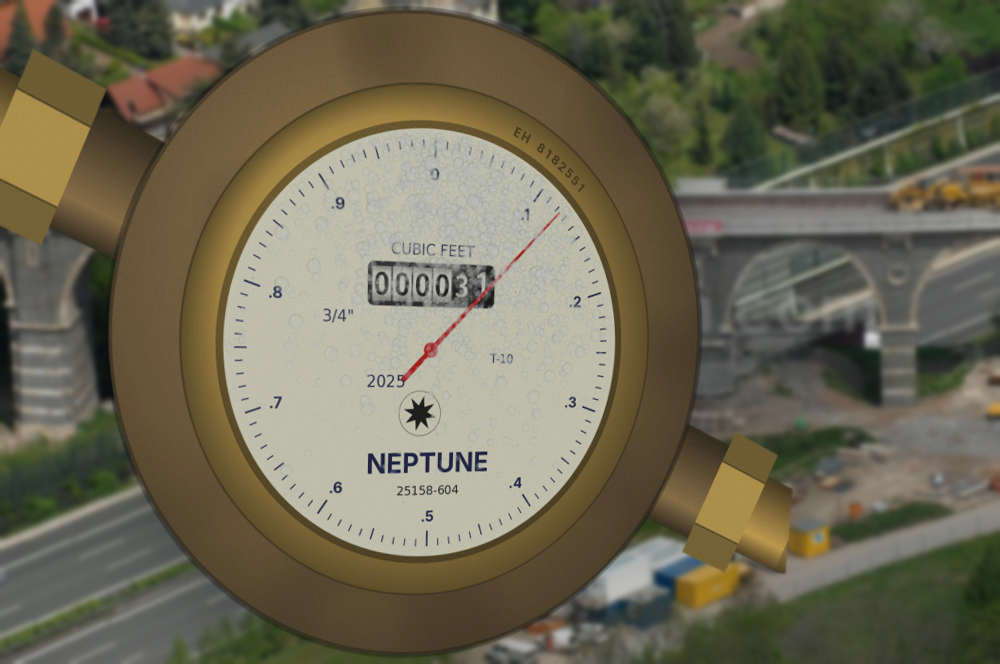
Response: 31.12
